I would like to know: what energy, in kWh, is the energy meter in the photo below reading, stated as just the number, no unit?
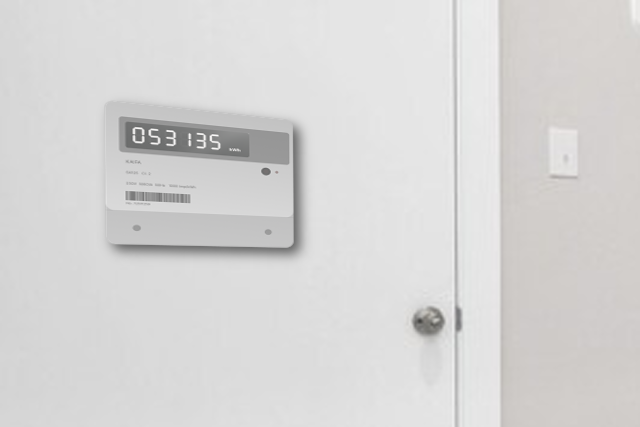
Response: 53135
